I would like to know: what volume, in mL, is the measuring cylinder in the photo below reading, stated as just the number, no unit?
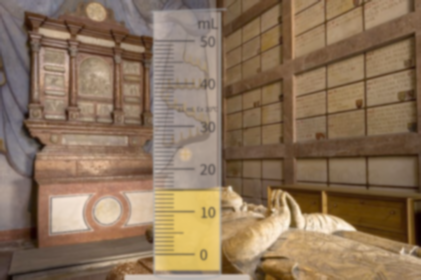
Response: 15
